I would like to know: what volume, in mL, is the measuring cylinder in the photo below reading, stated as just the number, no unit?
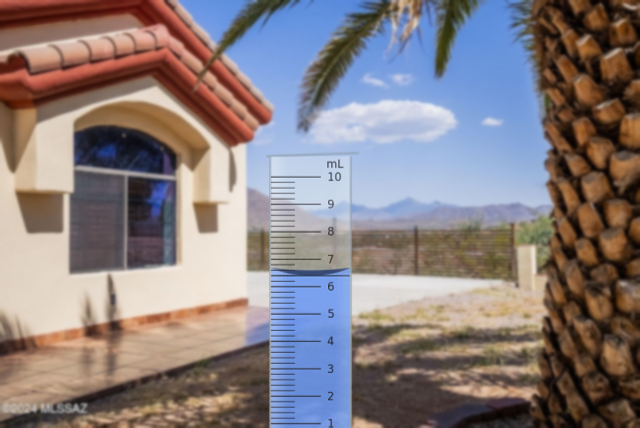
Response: 6.4
